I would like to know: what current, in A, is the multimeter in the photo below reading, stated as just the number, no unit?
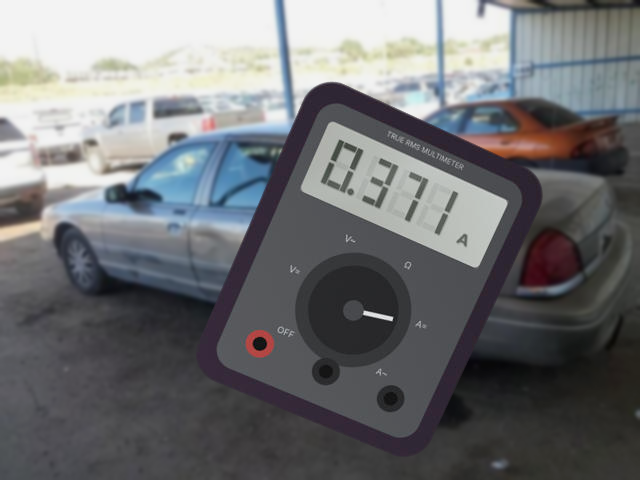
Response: 0.371
